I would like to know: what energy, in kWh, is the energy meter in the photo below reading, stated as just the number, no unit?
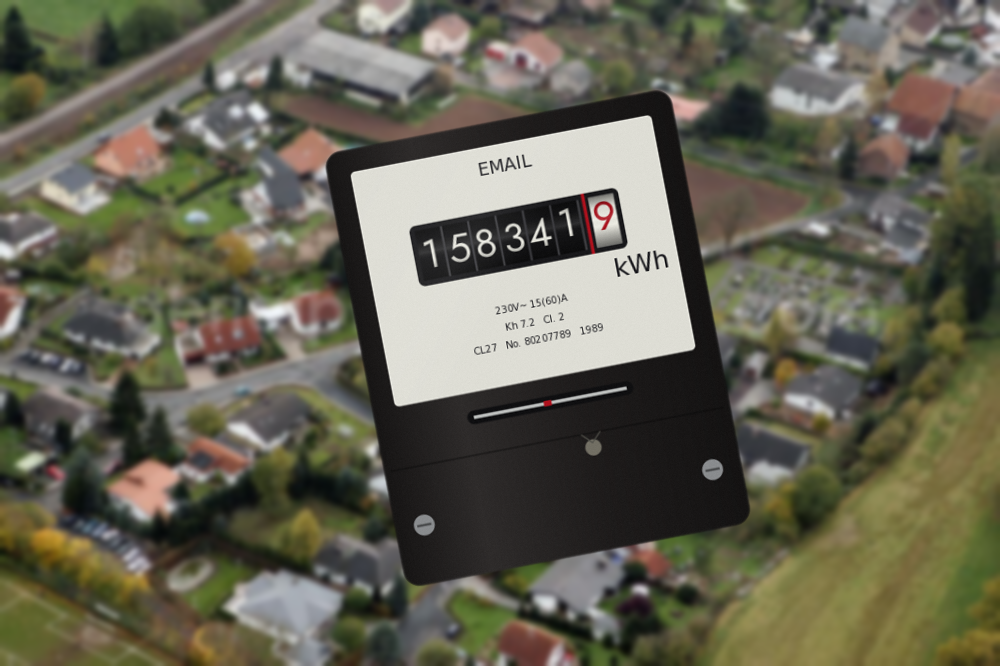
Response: 158341.9
